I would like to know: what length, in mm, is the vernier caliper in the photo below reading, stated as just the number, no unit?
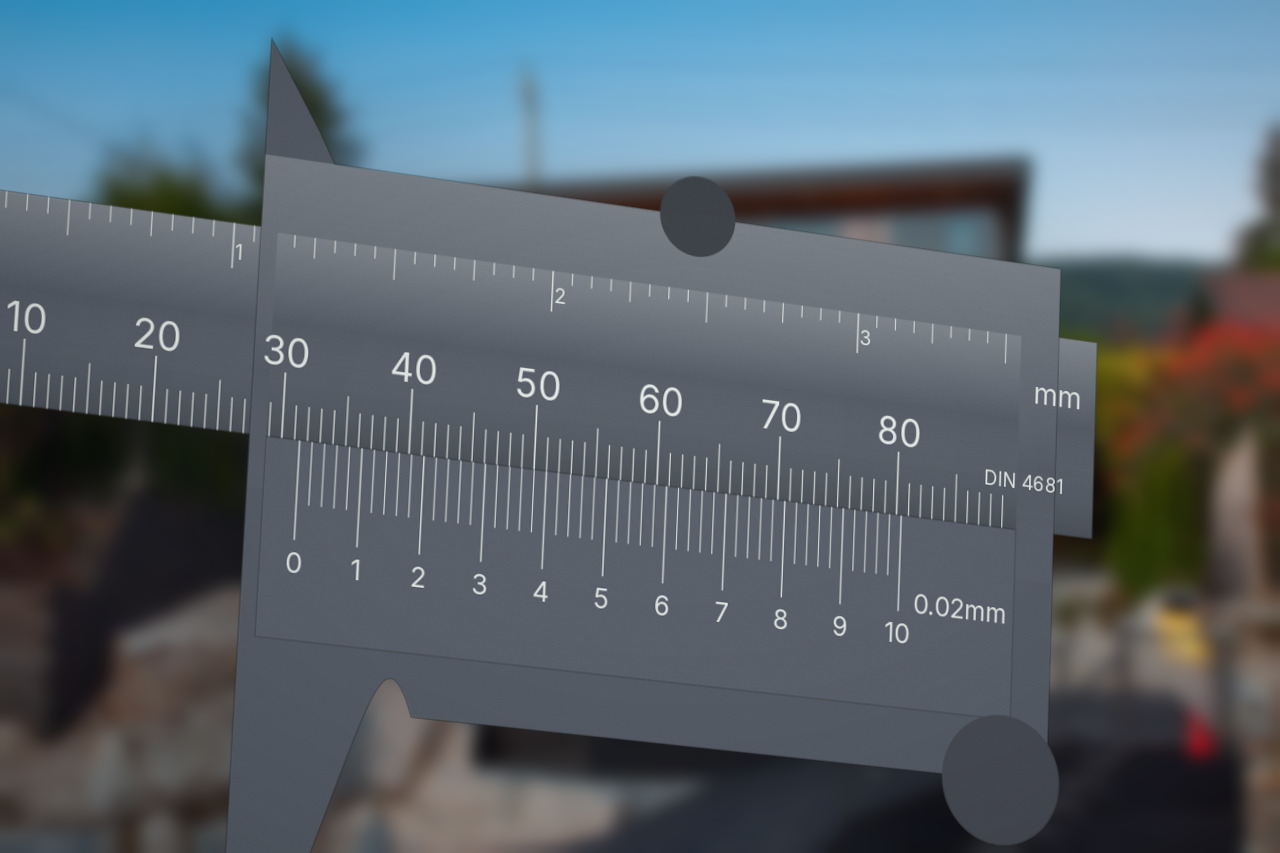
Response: 31.4
